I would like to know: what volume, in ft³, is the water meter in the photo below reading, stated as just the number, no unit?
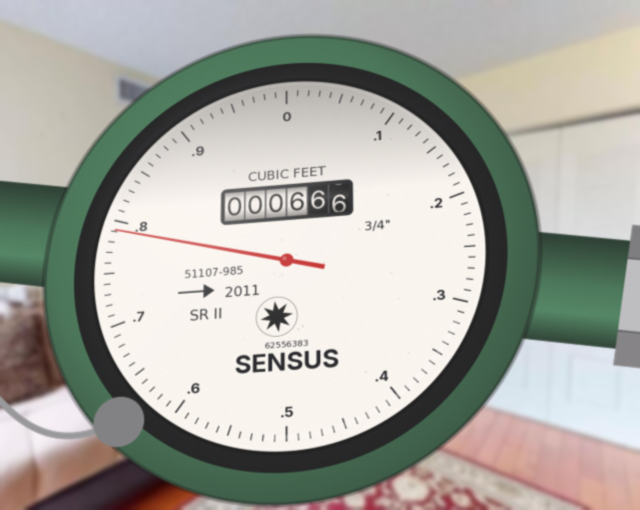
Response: 665.79
